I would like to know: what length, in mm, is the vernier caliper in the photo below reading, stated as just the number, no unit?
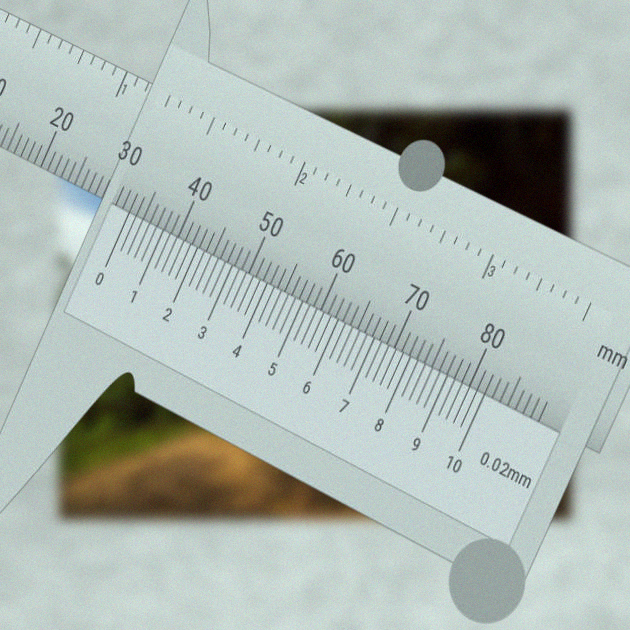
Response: 33.0
